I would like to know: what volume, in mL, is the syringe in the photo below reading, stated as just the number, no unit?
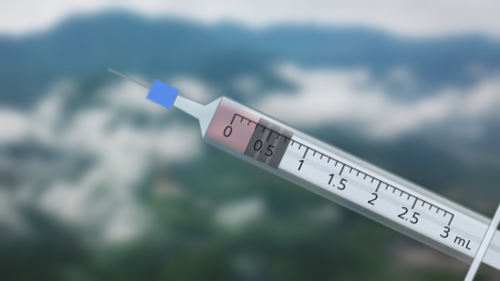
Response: 0.3
